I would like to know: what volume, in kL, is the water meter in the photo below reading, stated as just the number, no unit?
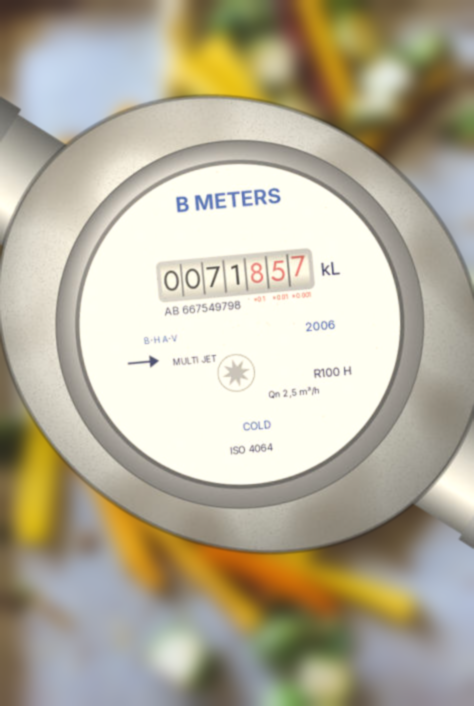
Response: 71.857
